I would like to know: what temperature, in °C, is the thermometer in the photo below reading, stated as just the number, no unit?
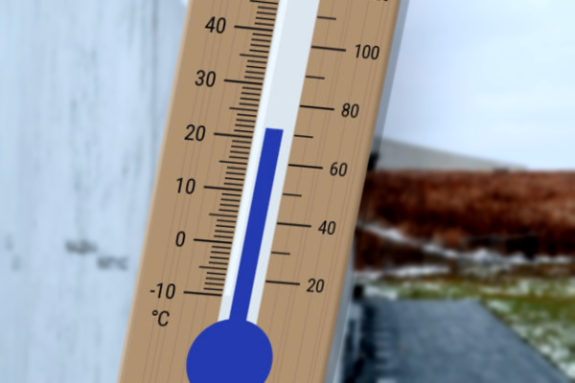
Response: 22
